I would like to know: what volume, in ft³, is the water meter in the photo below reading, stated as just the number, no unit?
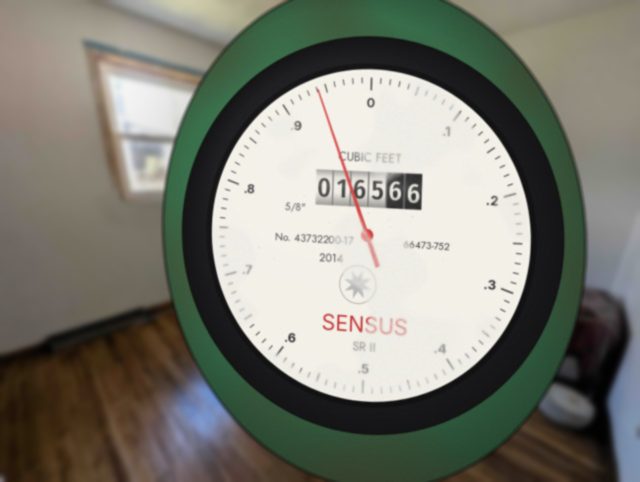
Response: 16565.94
